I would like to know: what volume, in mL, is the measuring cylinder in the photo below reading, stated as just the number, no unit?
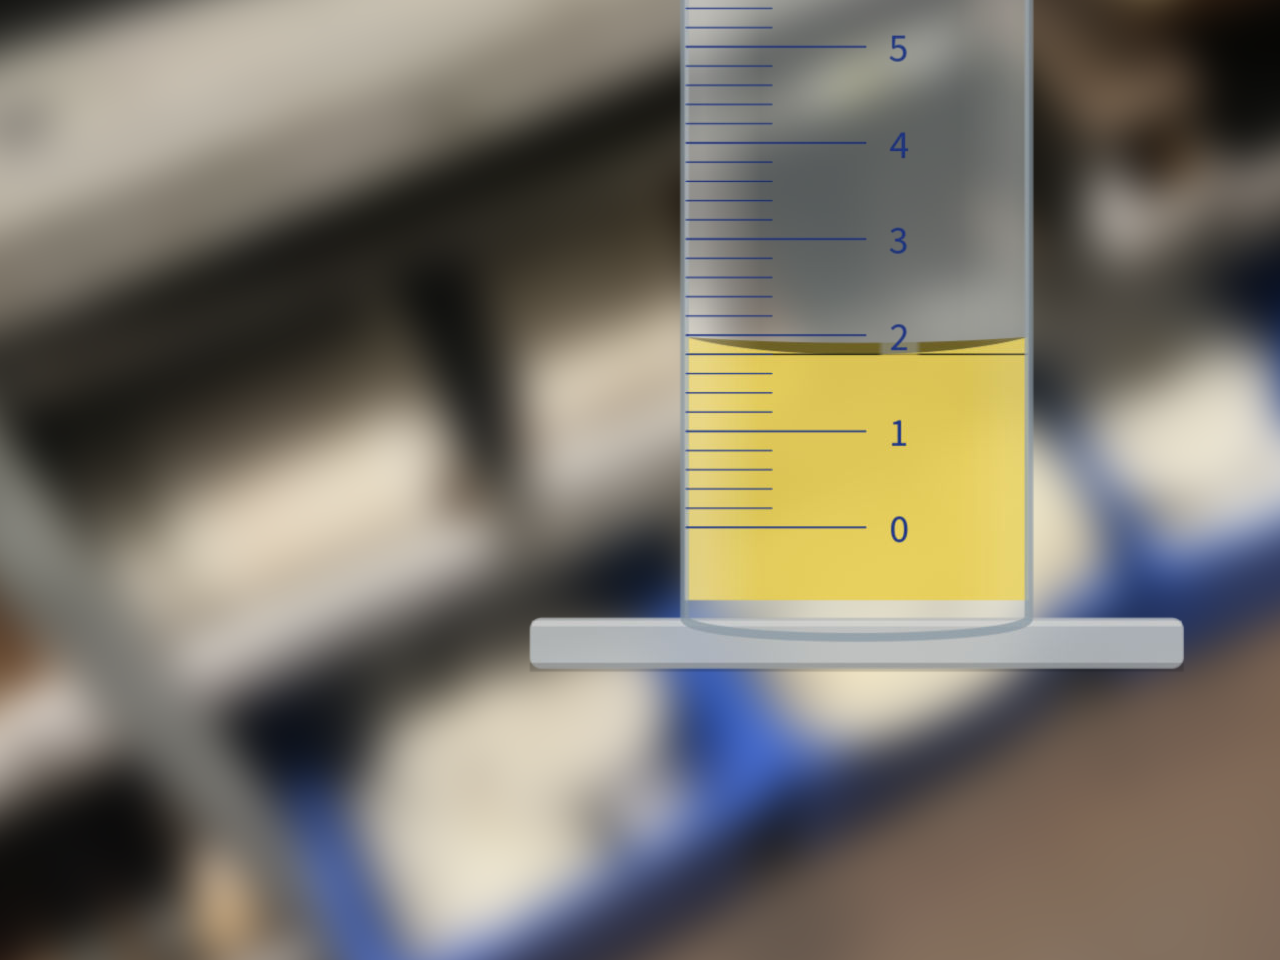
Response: 1.8
